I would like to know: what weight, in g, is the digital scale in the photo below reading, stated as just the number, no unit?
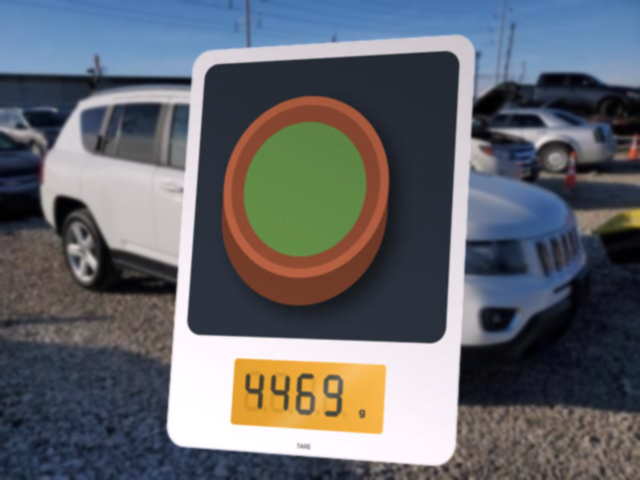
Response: 4469
